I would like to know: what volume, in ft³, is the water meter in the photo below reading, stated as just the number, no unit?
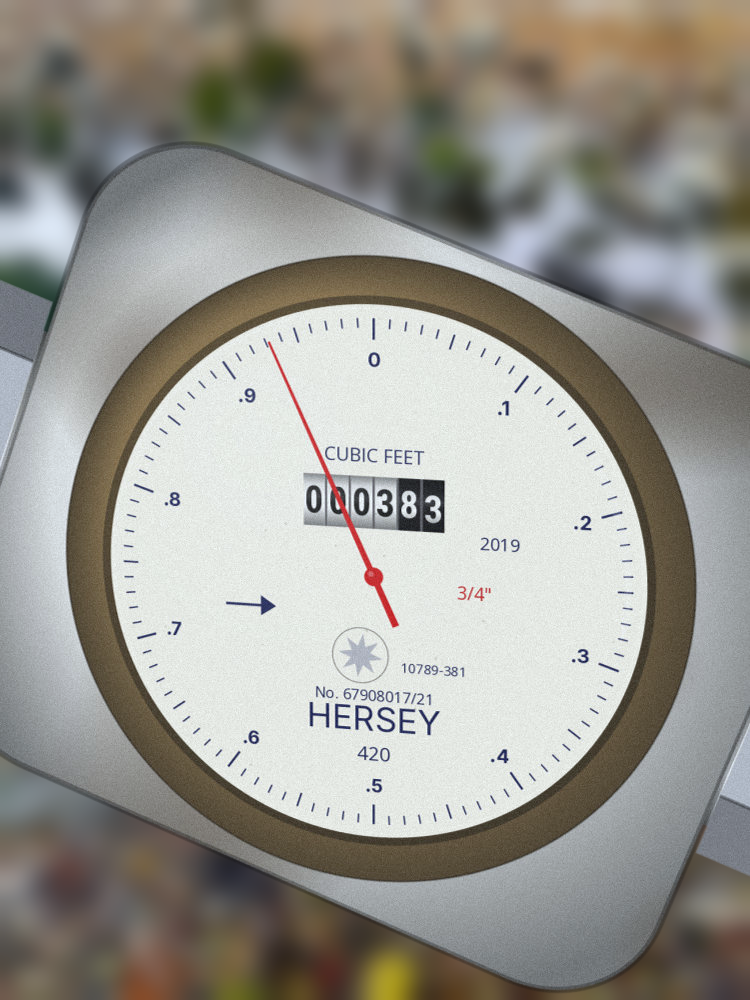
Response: 382.93
